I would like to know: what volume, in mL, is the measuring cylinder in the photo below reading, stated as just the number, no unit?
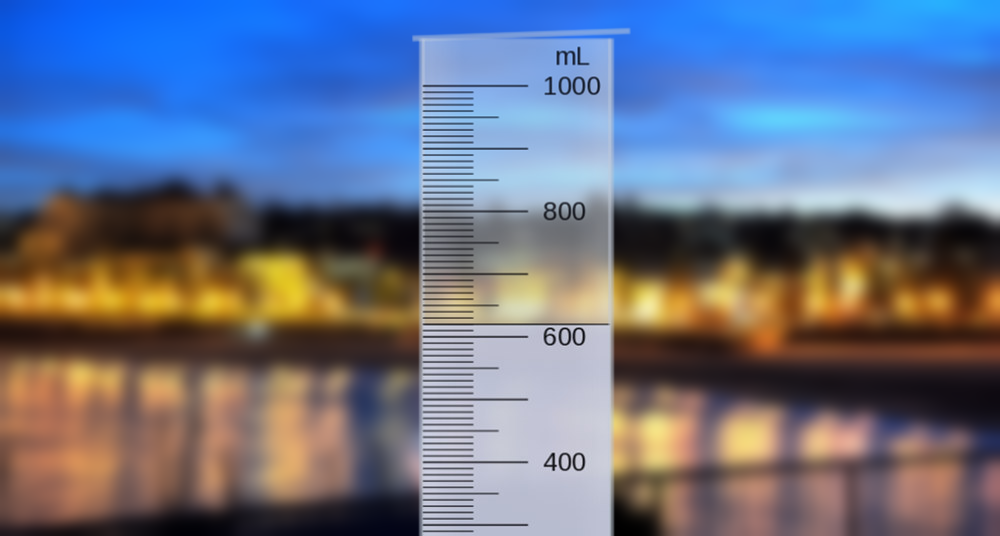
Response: 620
